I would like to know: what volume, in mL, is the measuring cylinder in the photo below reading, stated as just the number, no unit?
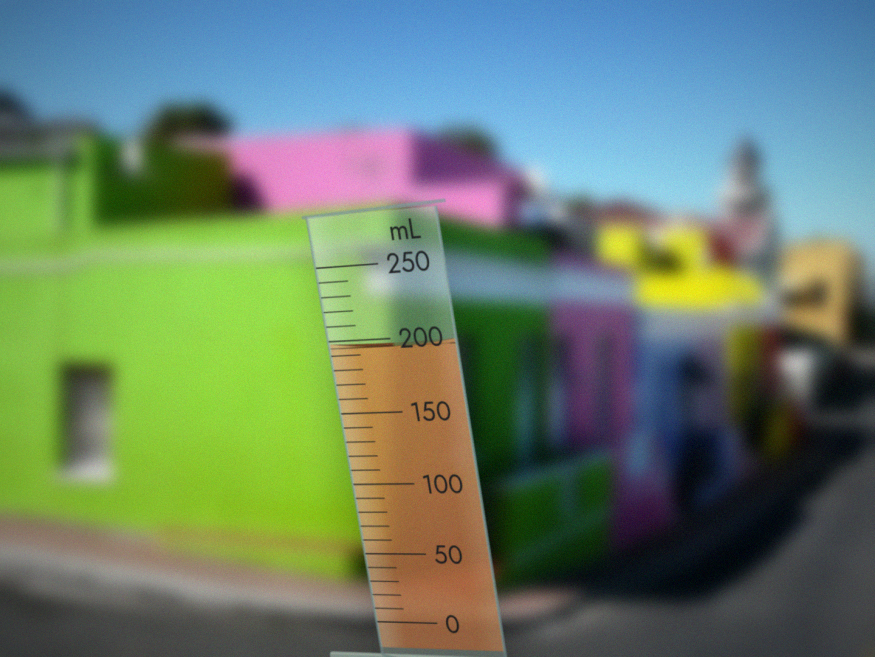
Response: 195
